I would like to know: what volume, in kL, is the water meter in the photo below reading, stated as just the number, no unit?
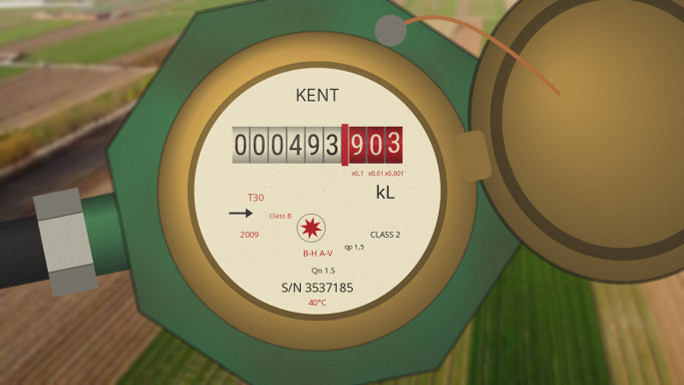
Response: 493.903
